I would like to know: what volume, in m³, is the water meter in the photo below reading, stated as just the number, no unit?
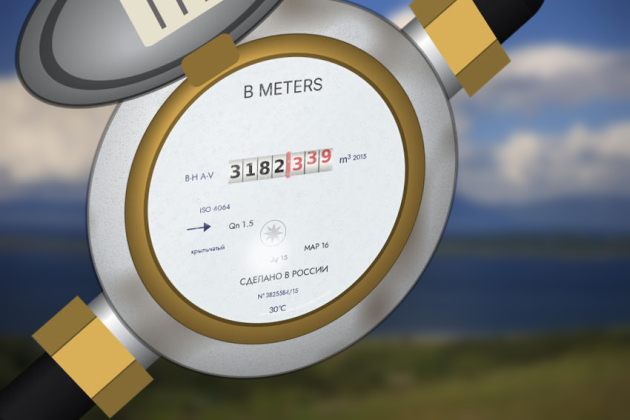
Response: 3182.339
